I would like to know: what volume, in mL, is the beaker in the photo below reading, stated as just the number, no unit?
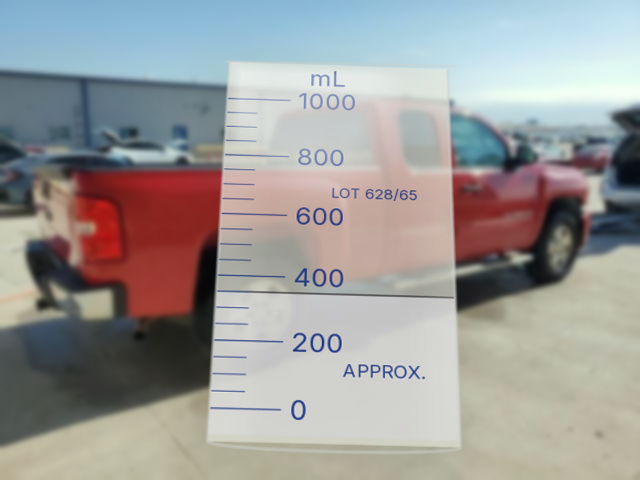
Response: 350
